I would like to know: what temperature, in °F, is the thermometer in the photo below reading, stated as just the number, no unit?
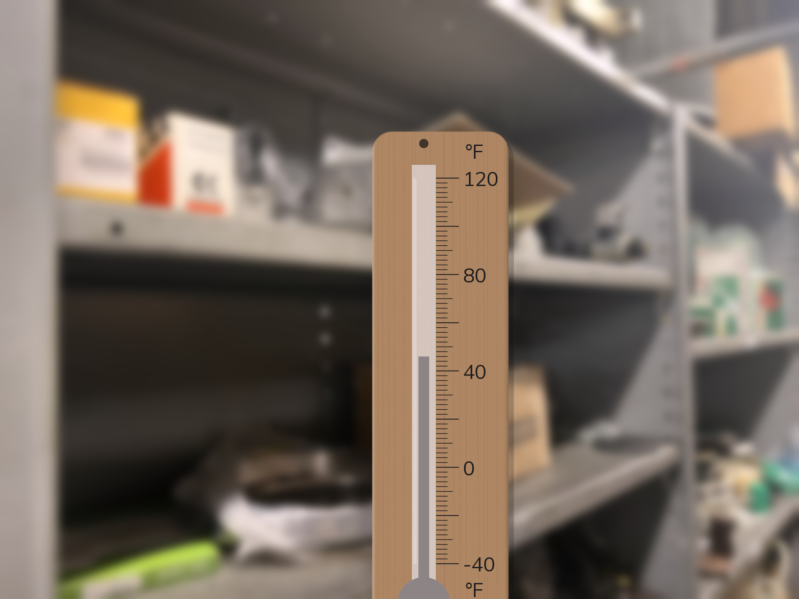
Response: 46
